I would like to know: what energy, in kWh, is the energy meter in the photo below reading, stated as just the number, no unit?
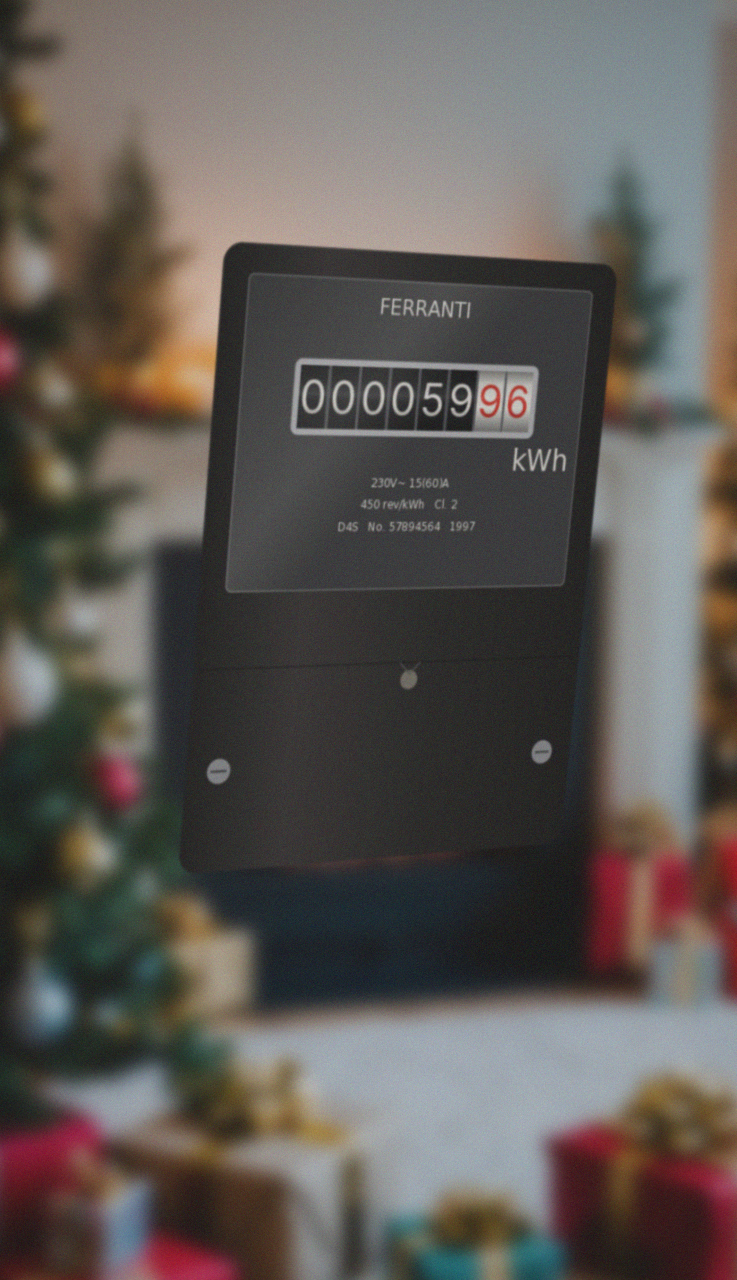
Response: 59.96
